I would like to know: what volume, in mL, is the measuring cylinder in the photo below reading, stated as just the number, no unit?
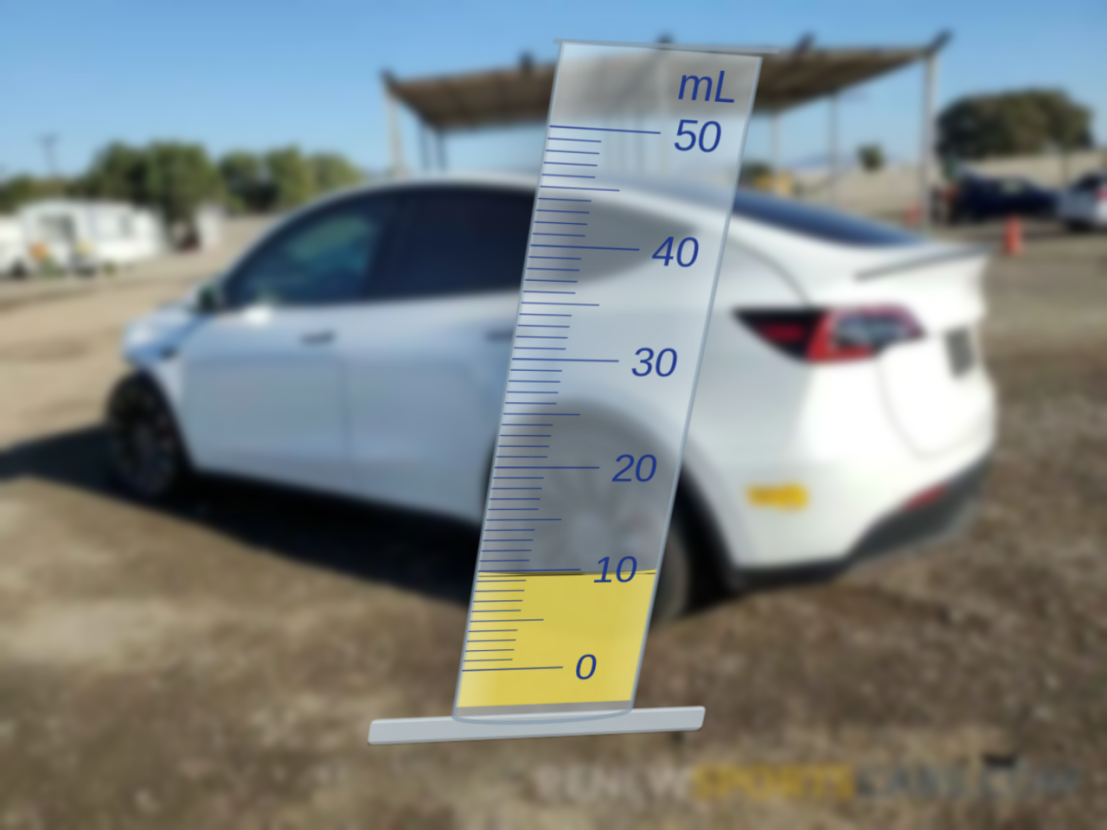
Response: 9.5
